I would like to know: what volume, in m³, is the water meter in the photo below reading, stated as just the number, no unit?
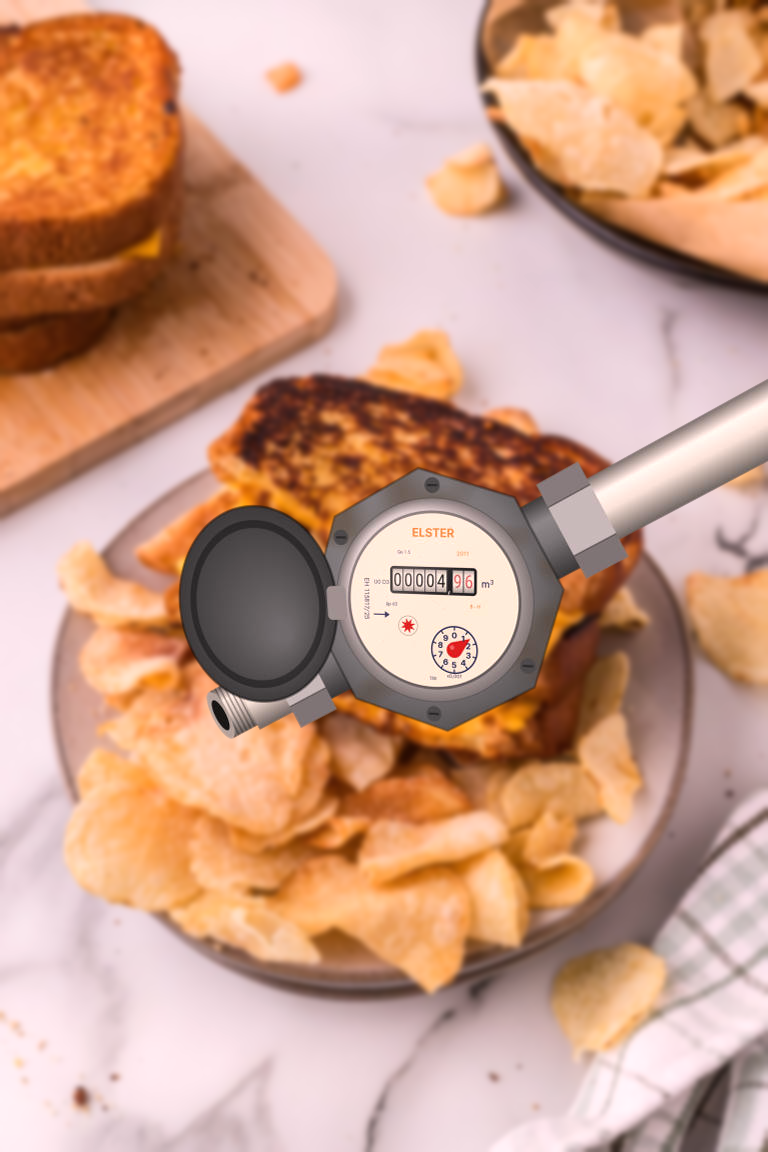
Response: 4.961
